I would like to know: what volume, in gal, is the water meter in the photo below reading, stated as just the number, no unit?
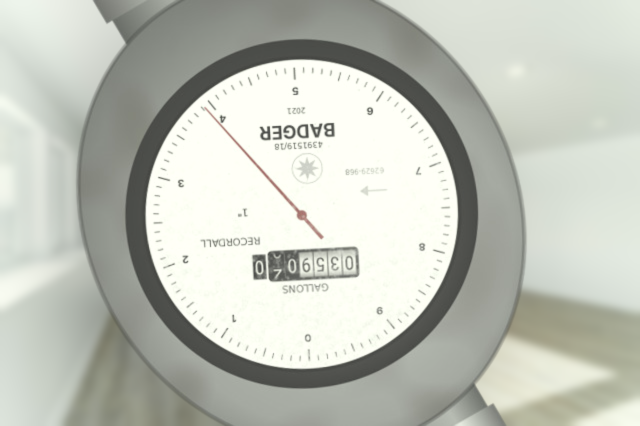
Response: 359023.9
